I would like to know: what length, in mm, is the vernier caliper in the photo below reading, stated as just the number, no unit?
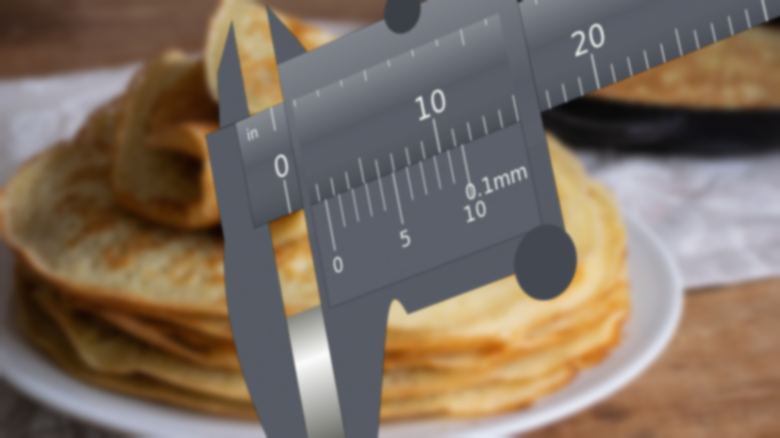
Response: 2.4
